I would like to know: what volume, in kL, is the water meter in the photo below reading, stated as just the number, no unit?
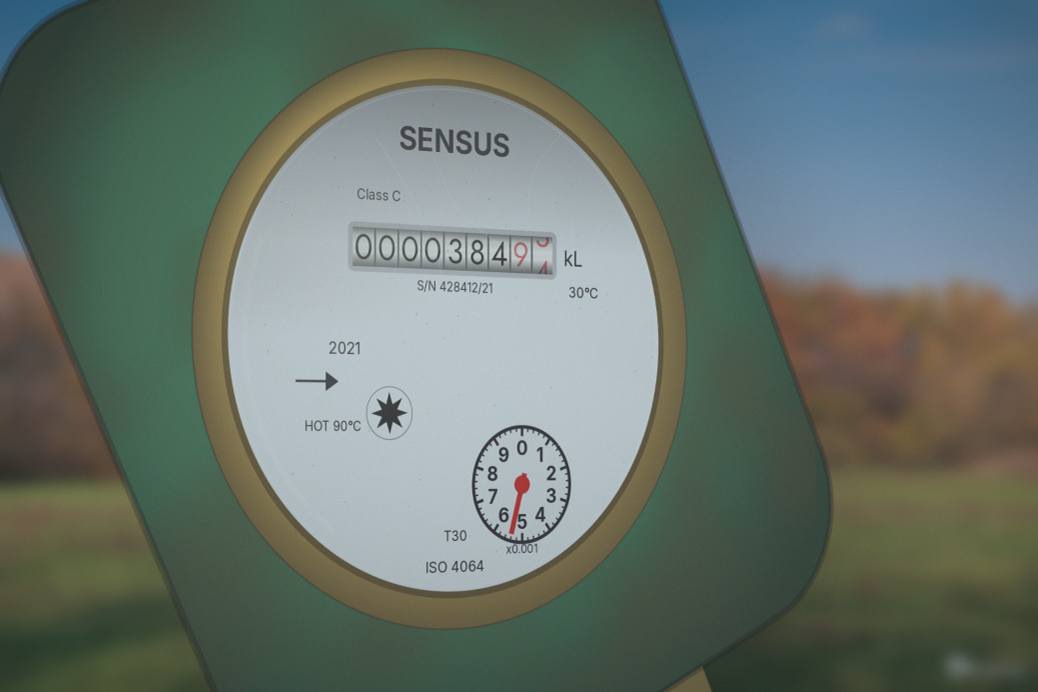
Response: 384.935
